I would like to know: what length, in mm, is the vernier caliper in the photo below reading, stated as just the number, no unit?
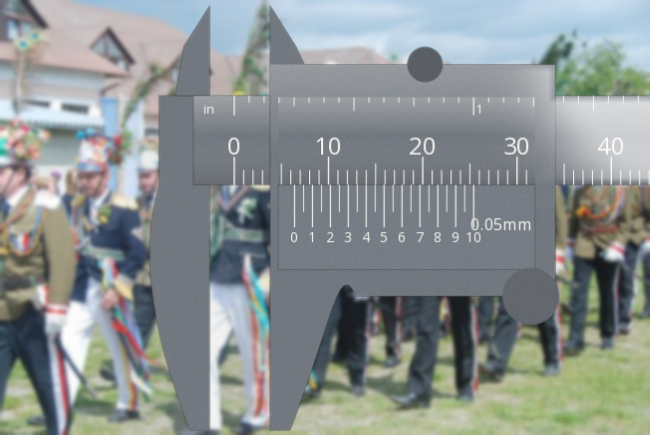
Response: 6.4
